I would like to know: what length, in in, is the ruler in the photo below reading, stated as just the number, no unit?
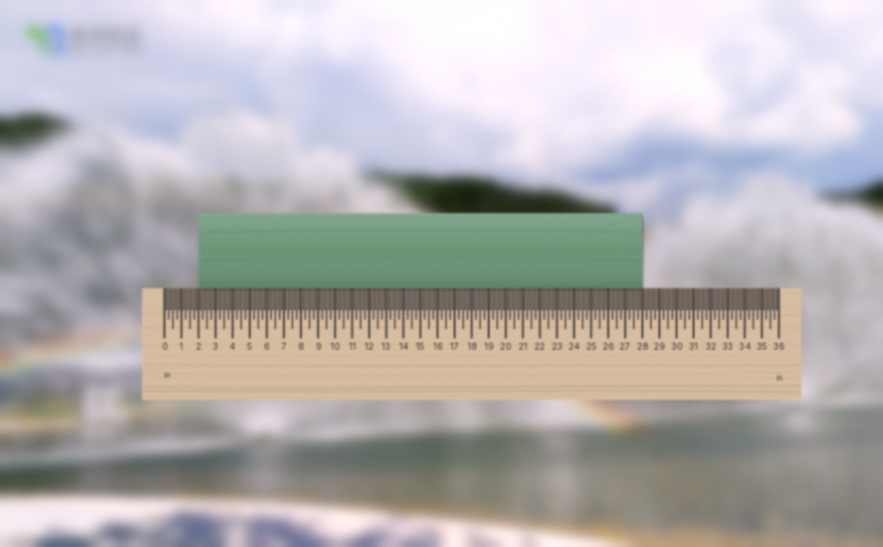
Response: 26
